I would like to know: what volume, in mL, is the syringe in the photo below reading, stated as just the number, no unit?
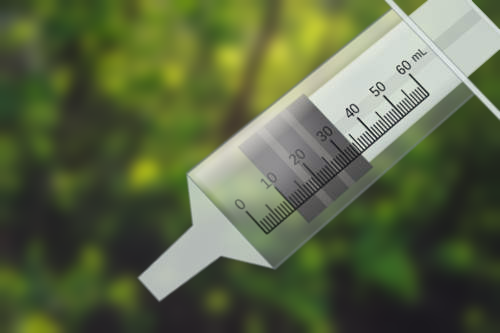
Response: 10
